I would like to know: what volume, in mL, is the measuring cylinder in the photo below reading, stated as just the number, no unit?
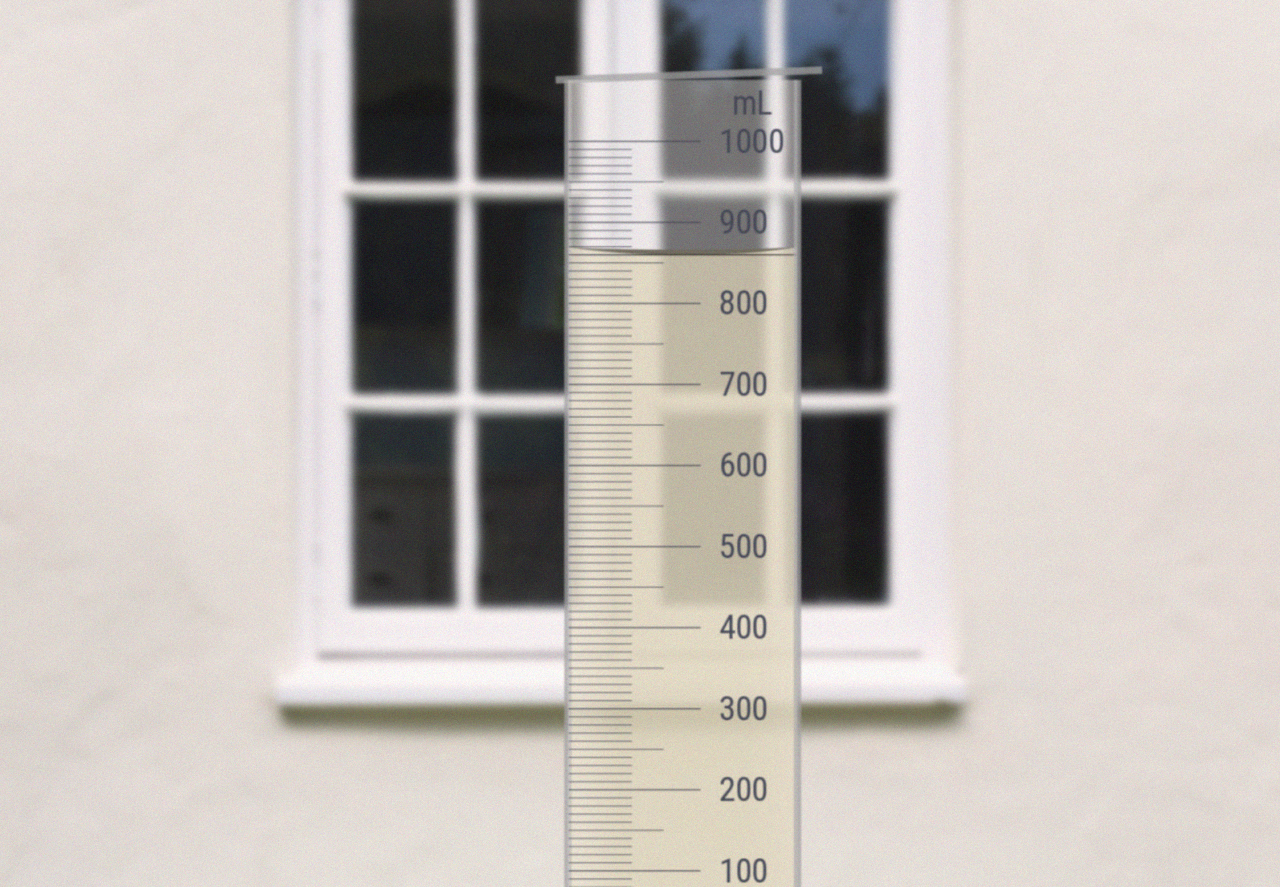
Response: 860
